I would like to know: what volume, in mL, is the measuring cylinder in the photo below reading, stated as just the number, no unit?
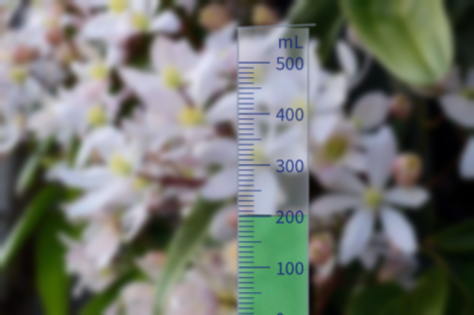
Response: 200
